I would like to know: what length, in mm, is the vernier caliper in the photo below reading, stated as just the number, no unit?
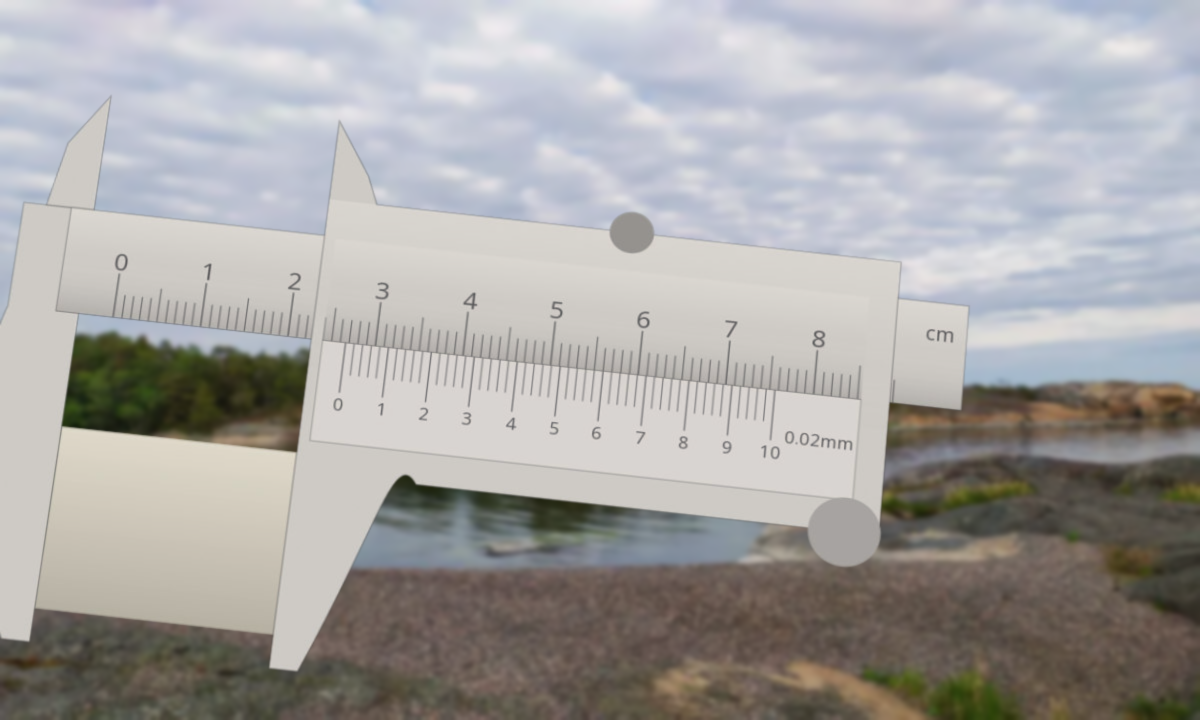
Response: 26.6
